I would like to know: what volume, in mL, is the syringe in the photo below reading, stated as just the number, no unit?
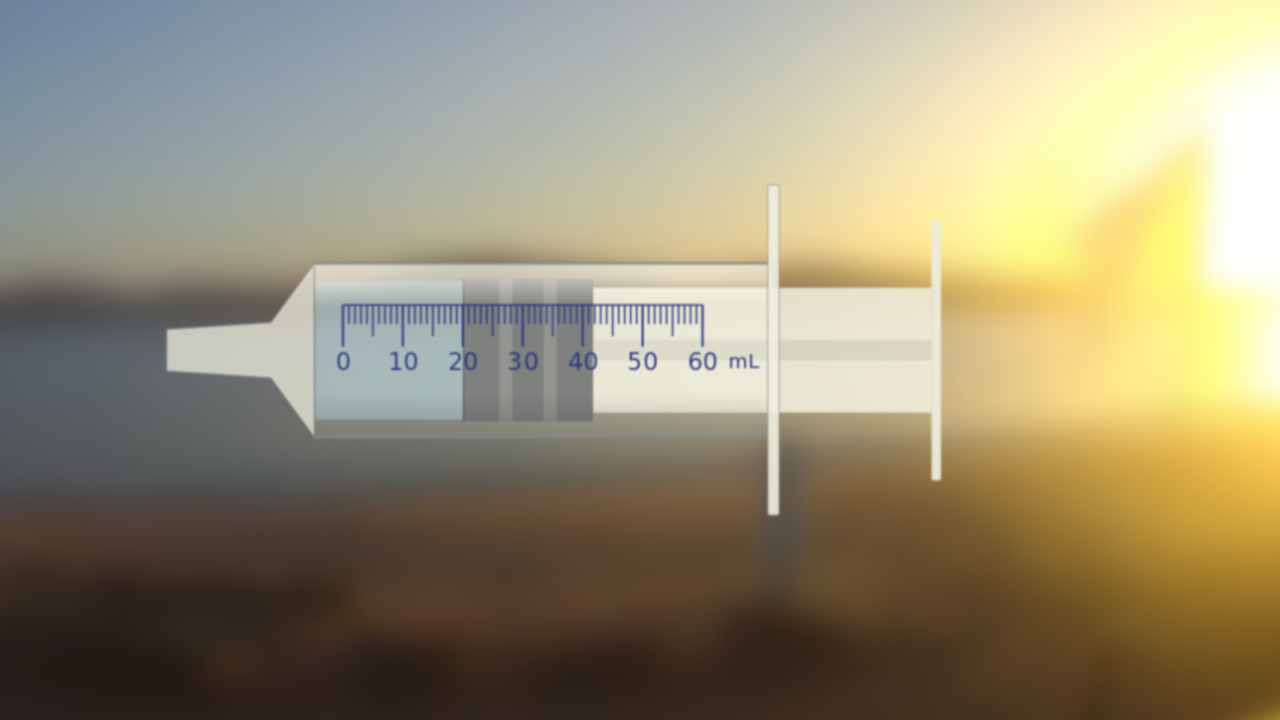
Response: 20
